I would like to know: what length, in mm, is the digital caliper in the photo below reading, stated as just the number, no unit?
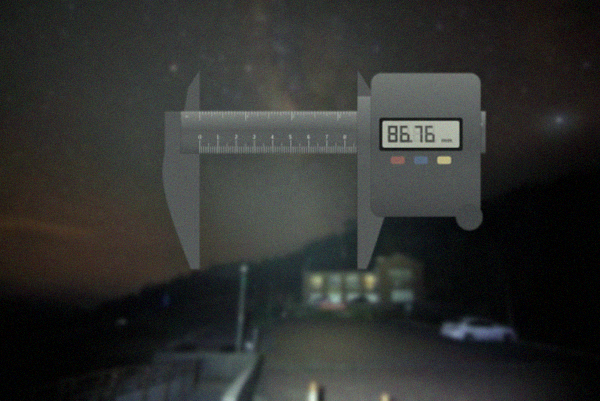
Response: 86.76
